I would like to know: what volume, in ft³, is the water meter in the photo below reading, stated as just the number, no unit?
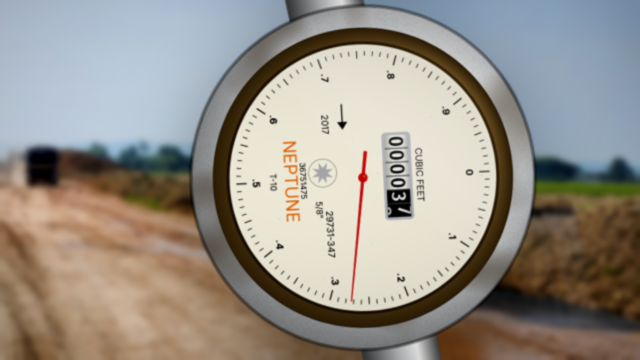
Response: 37.27
